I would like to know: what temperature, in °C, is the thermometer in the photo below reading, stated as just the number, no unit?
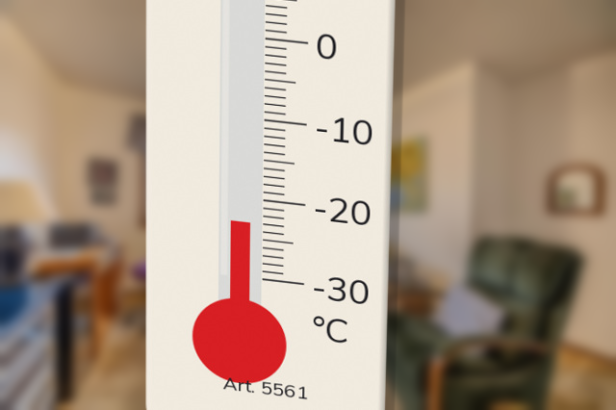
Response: -23
